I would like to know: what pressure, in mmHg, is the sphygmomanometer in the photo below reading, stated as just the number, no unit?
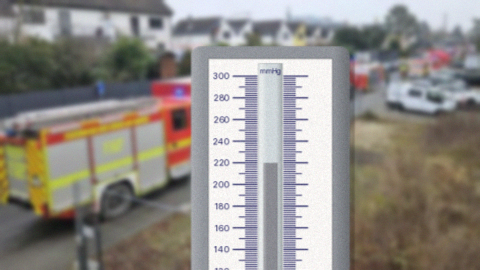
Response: 220
